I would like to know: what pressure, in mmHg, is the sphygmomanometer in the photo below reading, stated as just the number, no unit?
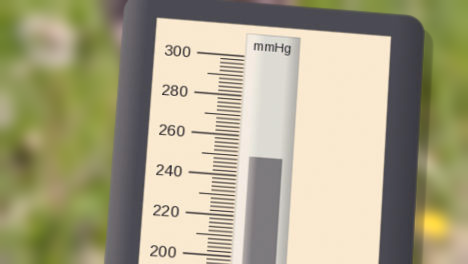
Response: 250
